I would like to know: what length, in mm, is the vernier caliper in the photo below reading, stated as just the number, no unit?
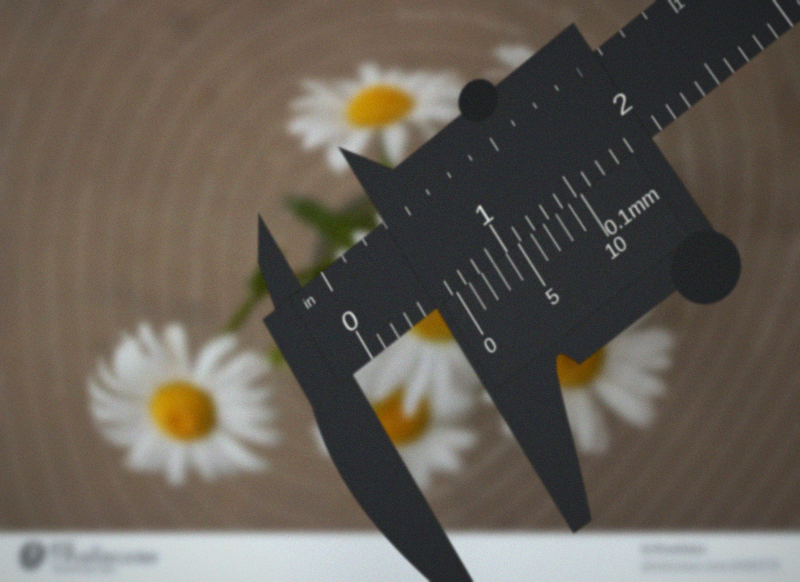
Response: 6.3
